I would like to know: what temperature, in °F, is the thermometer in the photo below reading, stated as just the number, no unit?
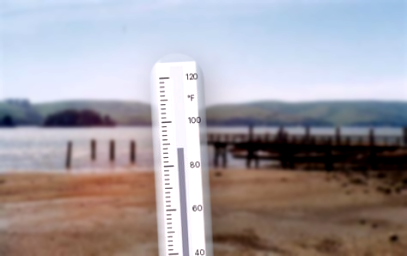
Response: 88
